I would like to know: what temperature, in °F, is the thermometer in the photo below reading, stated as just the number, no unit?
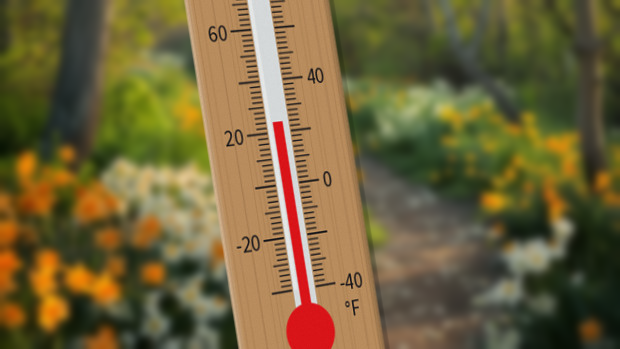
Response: 24
